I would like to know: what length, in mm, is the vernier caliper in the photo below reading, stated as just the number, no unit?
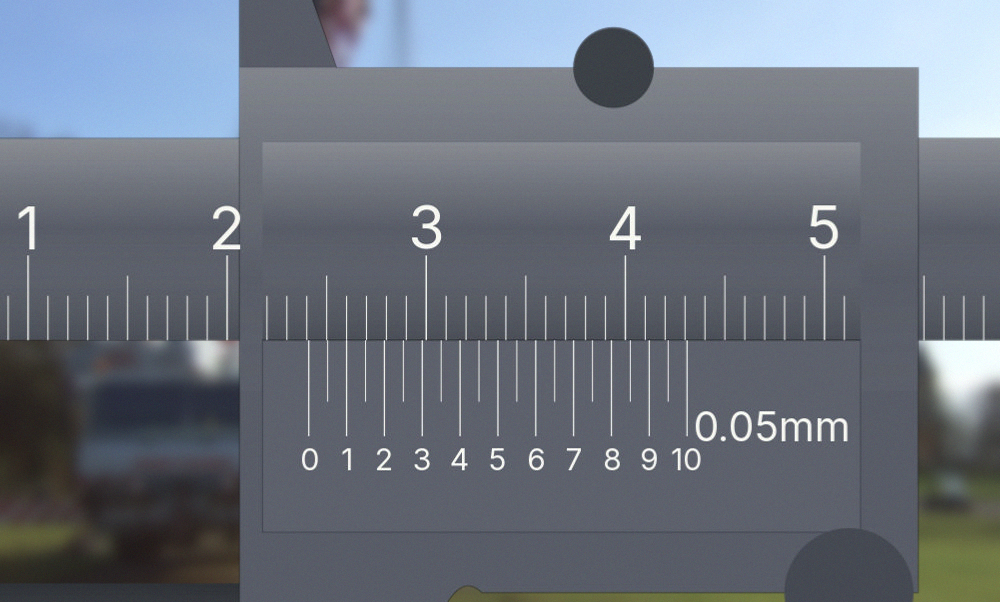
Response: 24.1
